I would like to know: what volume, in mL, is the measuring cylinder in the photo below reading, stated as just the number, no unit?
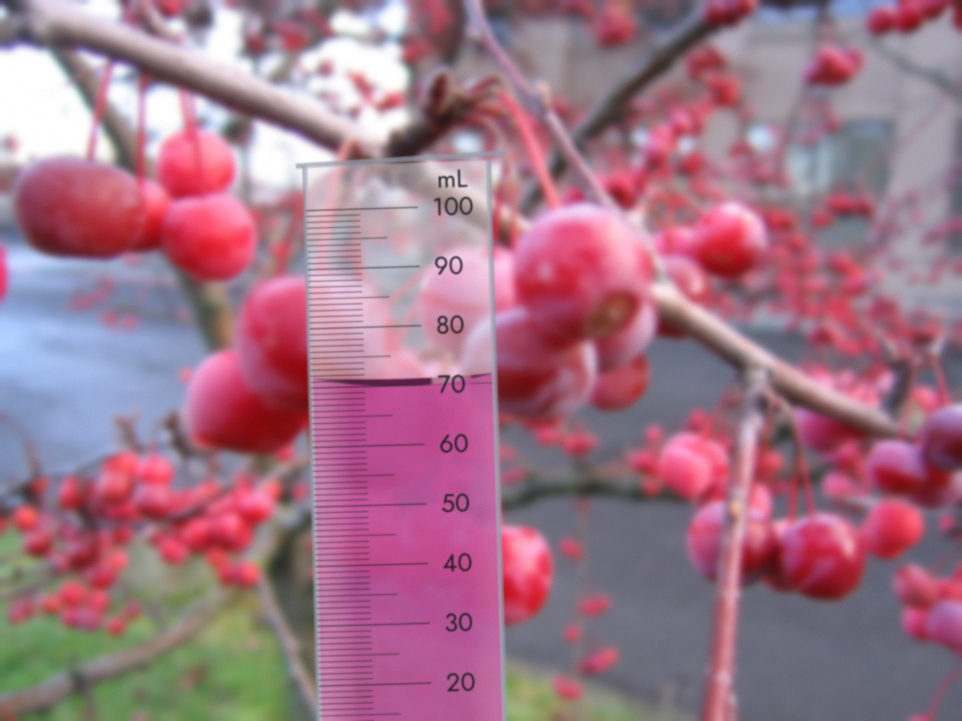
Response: 70
